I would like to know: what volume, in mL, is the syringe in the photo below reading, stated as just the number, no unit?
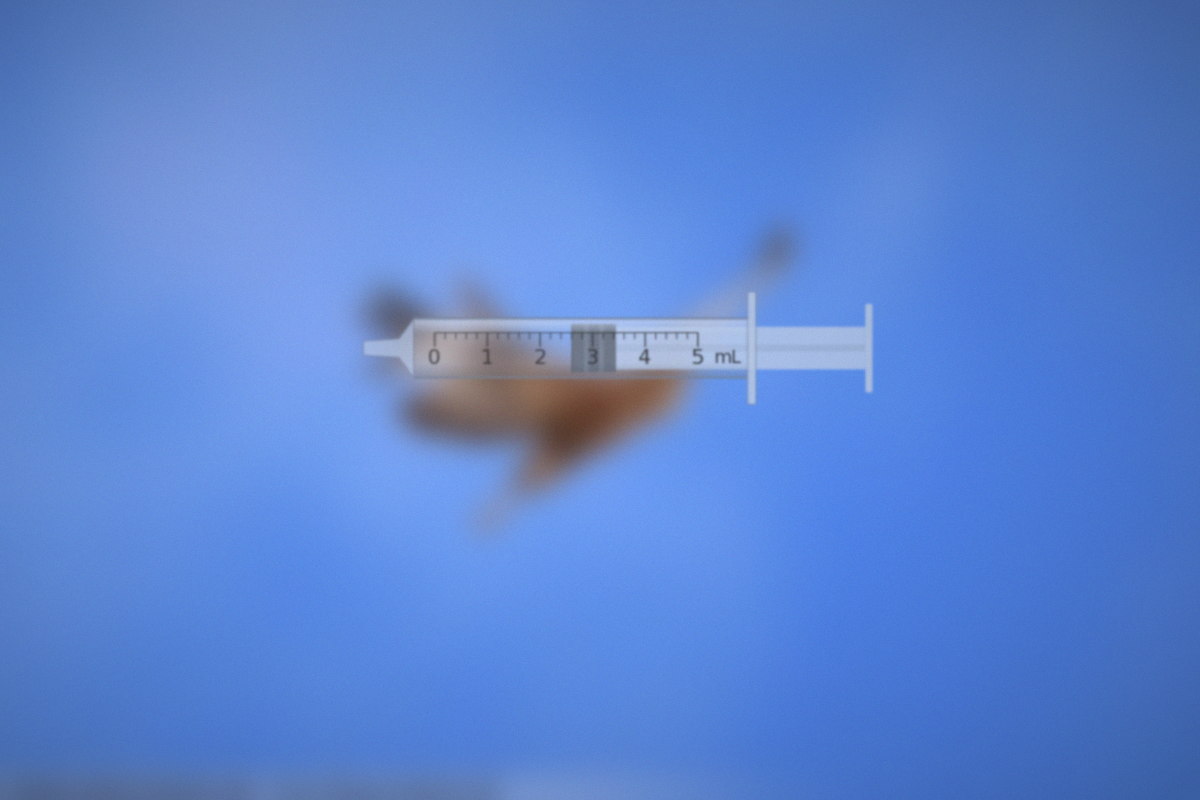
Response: 2.6
